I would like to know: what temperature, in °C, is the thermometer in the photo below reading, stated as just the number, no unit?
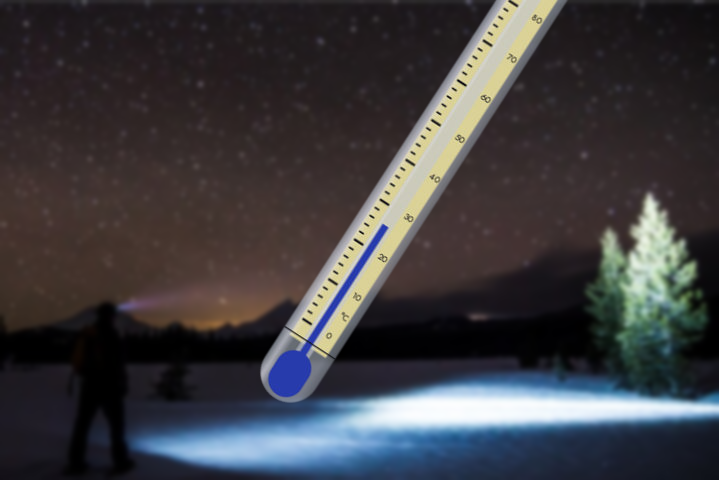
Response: 26
